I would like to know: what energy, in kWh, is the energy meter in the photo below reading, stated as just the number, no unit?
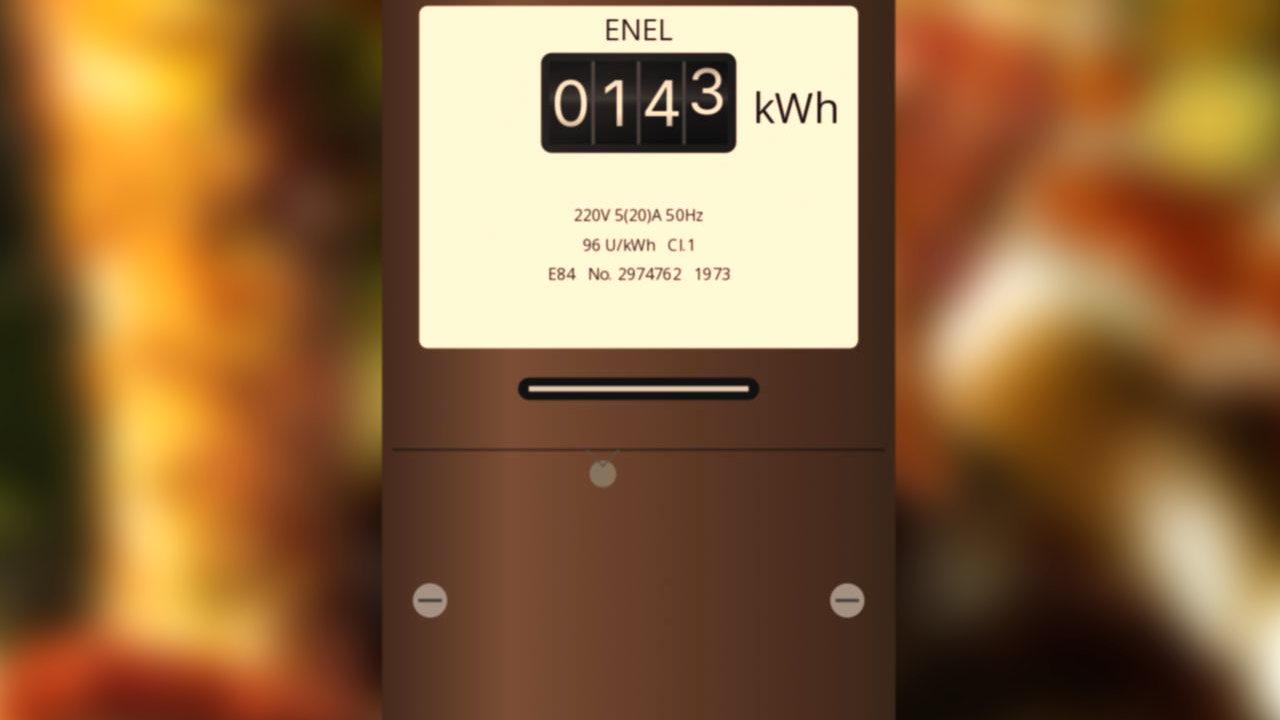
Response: 143
